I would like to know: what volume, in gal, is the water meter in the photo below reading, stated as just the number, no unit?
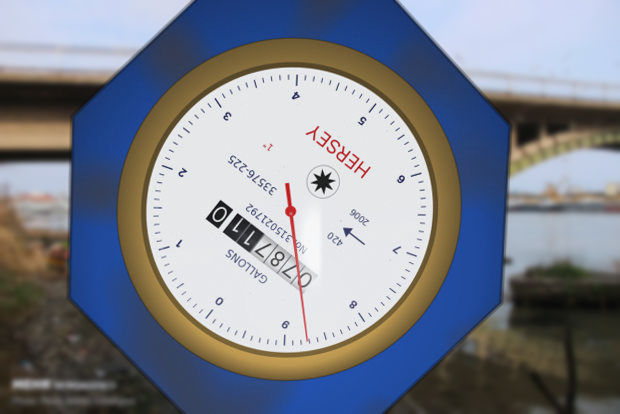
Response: 787108.7
